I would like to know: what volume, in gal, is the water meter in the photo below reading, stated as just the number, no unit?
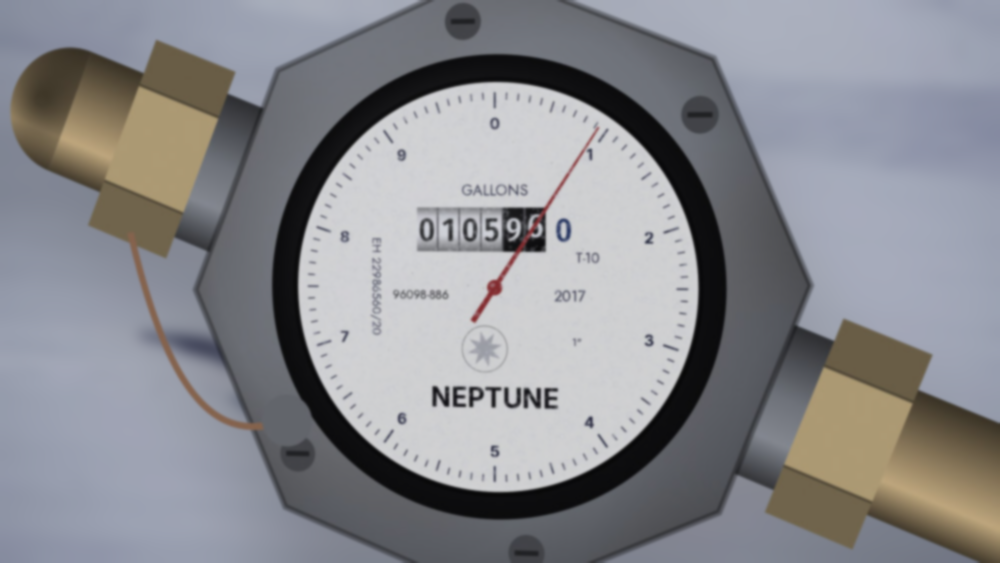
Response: 105960.9
